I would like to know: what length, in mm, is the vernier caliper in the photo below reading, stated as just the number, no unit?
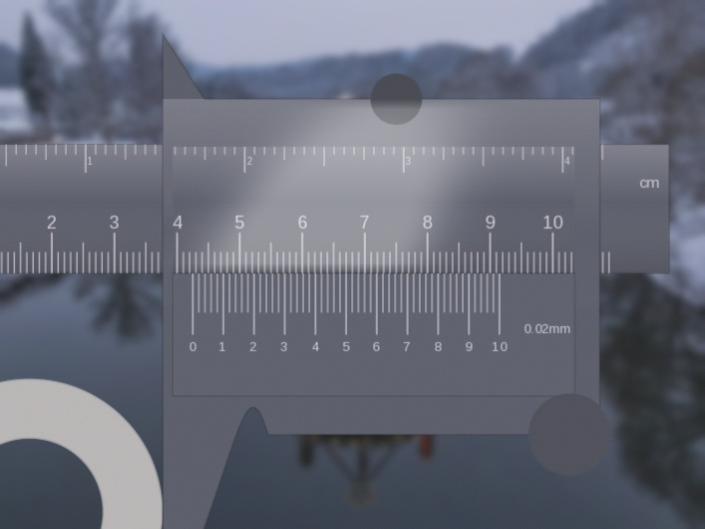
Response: 42.5
